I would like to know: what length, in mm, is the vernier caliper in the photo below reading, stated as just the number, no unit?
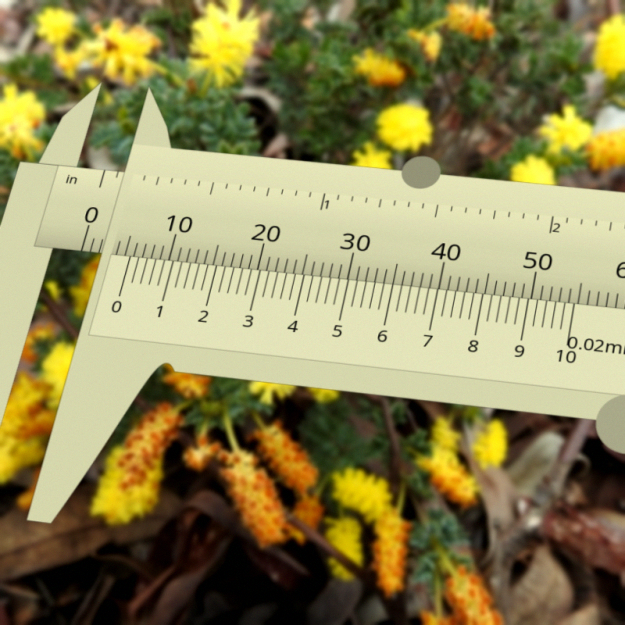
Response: 5.6
